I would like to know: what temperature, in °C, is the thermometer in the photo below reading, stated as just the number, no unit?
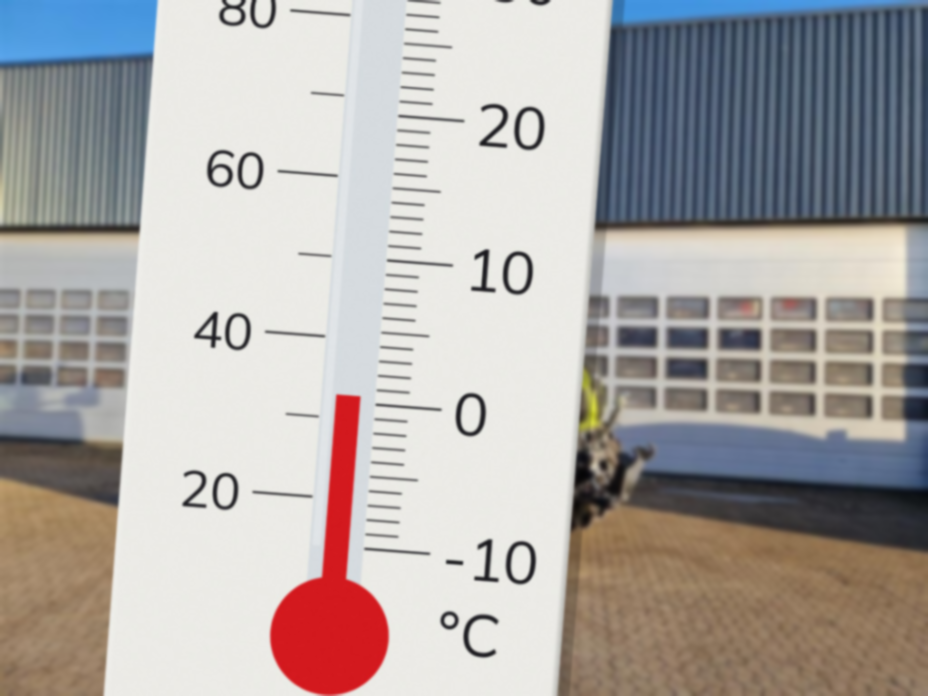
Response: 0.5
